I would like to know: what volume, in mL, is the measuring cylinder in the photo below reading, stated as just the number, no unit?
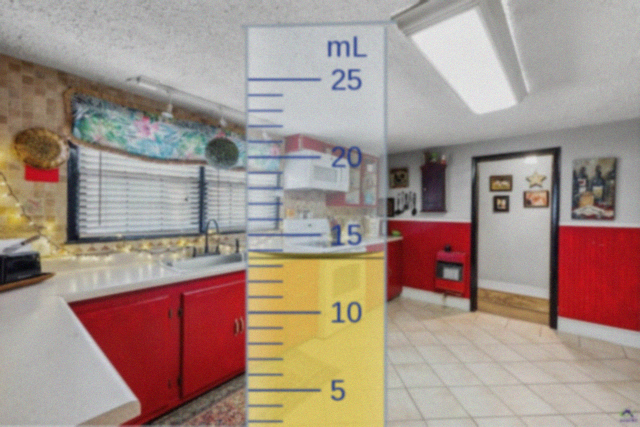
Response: 13.5
